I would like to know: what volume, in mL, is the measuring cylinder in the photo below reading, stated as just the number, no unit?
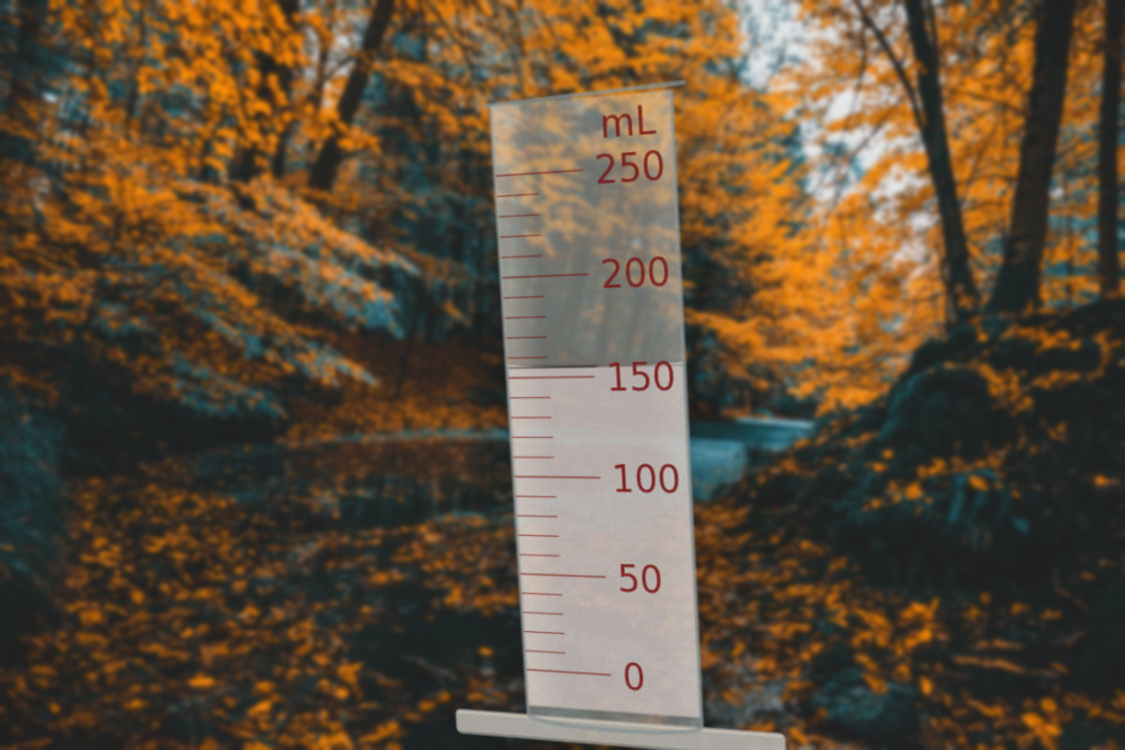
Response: 155
